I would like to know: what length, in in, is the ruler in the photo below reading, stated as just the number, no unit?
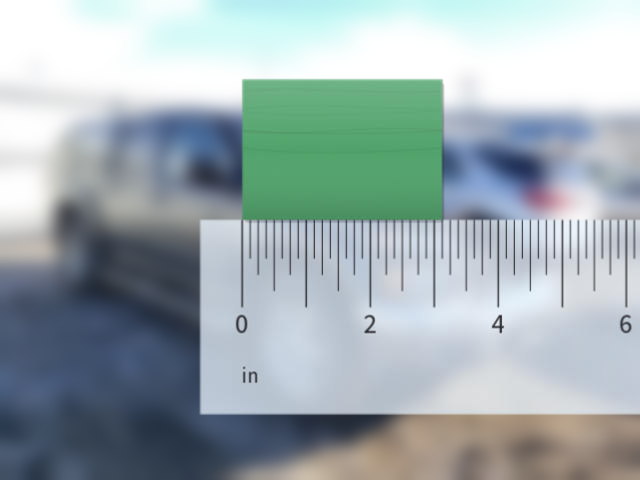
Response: 3.125
